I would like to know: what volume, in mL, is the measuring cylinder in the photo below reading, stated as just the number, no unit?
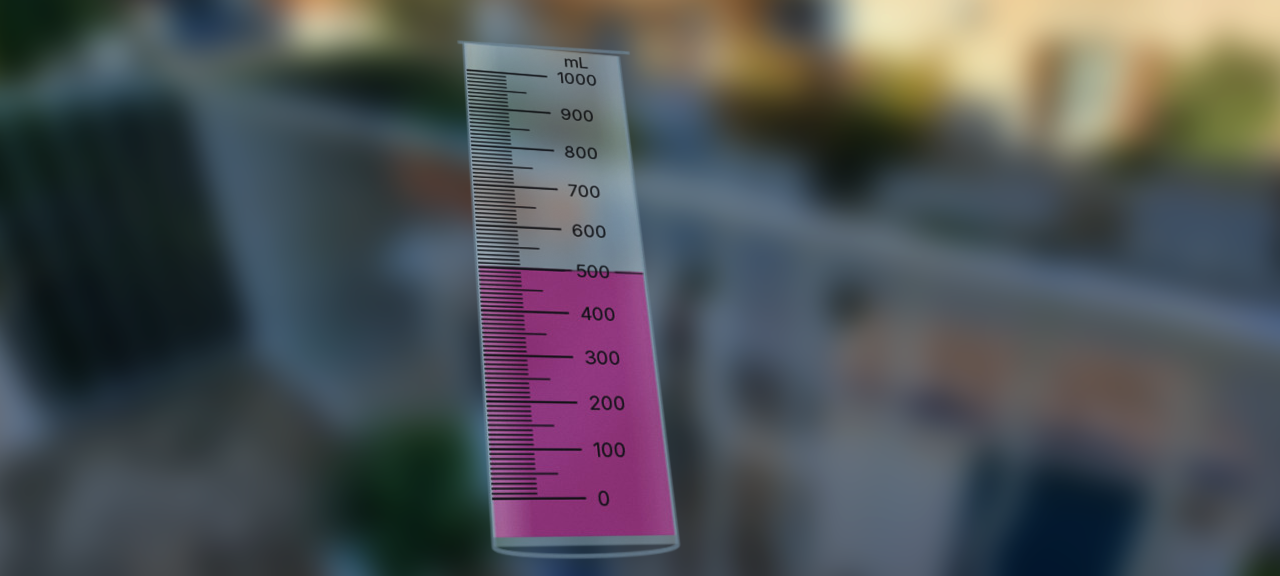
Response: 500
